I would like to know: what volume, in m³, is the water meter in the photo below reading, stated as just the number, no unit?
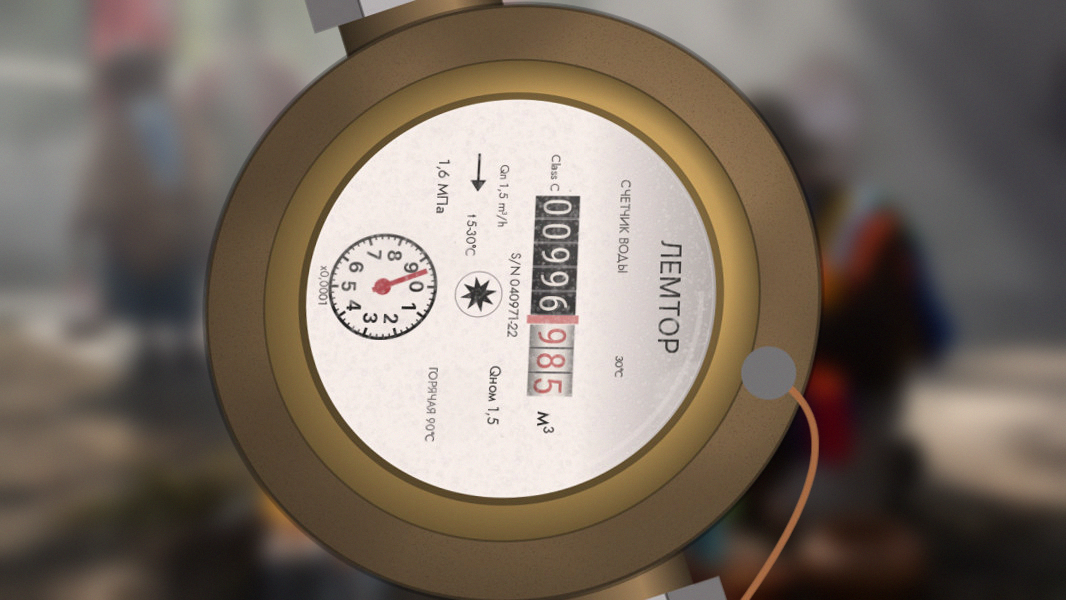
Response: 996.9849
